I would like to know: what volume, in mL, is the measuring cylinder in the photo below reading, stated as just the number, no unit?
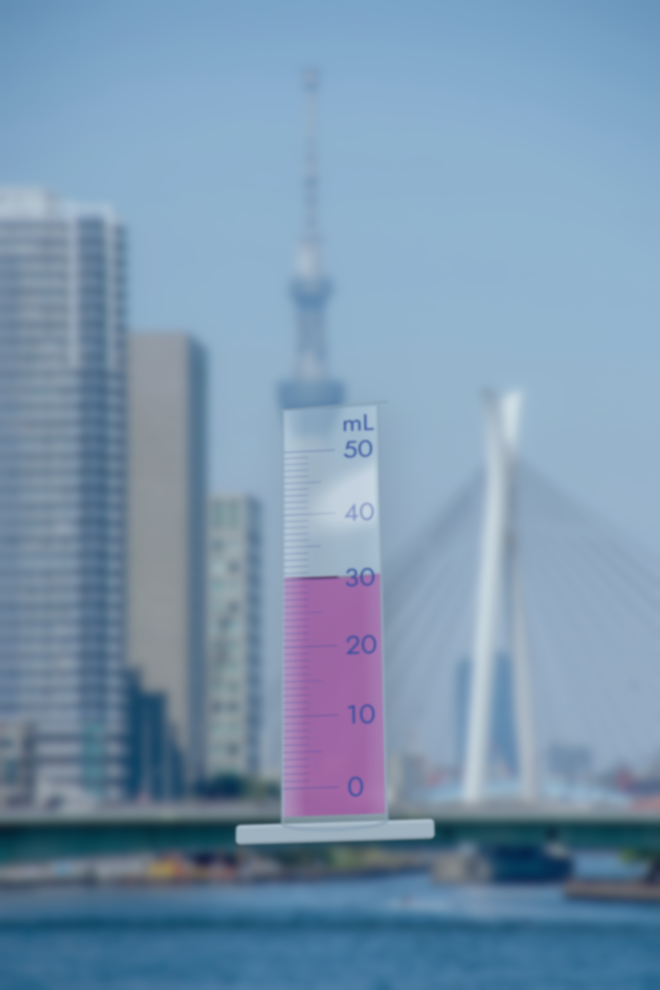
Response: 30
